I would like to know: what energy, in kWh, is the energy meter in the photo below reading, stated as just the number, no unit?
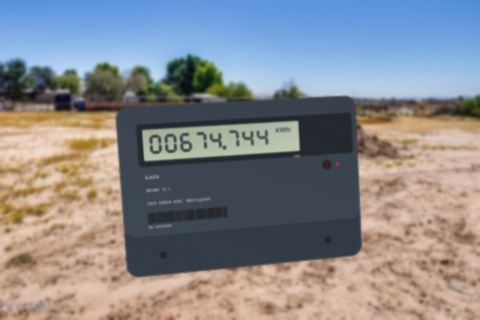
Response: 674.744
